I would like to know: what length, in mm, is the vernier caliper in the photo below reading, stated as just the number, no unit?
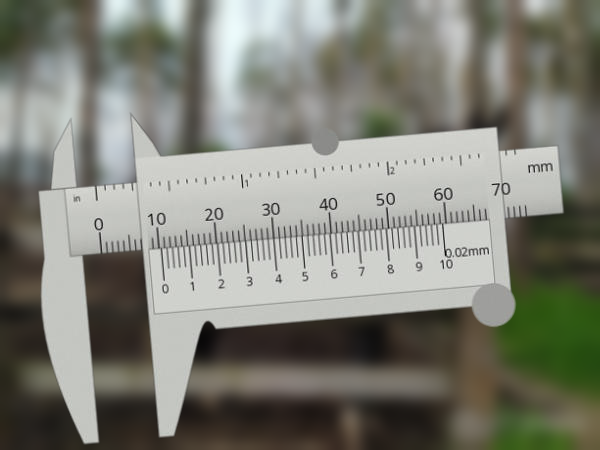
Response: 10.4
